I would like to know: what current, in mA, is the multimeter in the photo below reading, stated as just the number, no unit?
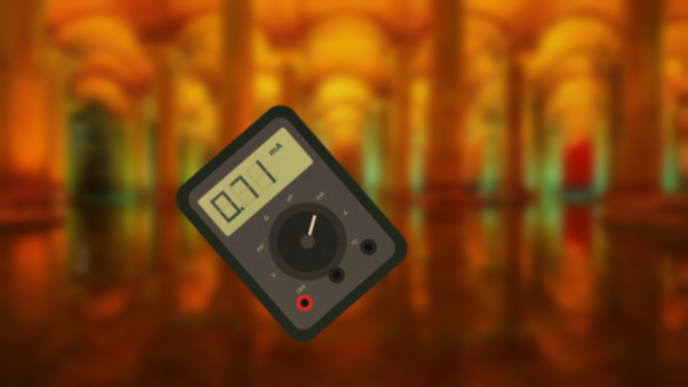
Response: 0.71
